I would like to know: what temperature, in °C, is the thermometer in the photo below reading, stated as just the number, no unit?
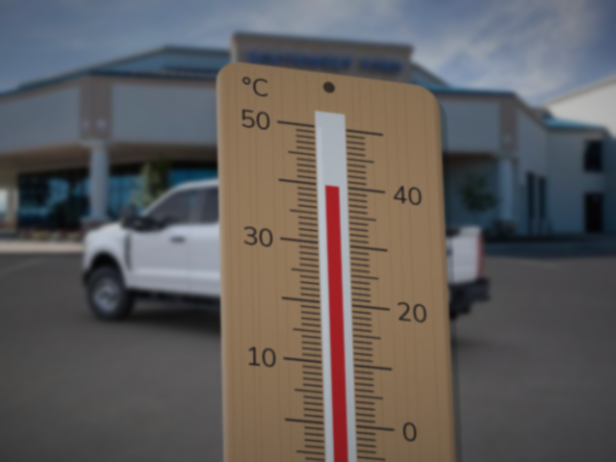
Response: 40
